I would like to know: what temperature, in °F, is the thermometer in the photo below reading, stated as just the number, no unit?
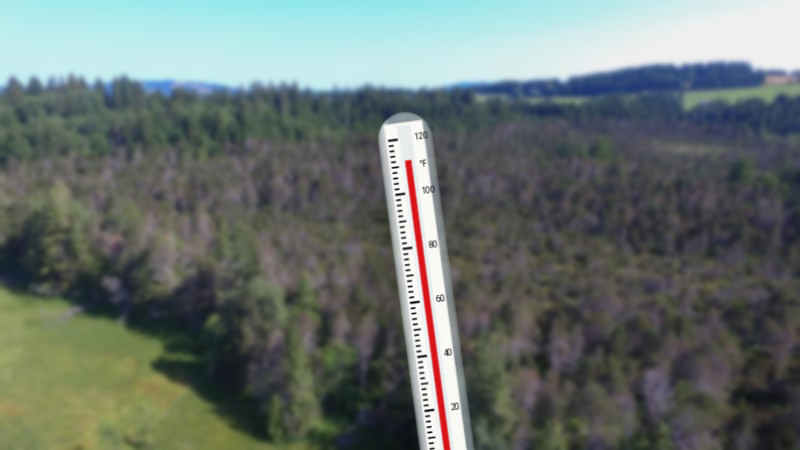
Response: 112
